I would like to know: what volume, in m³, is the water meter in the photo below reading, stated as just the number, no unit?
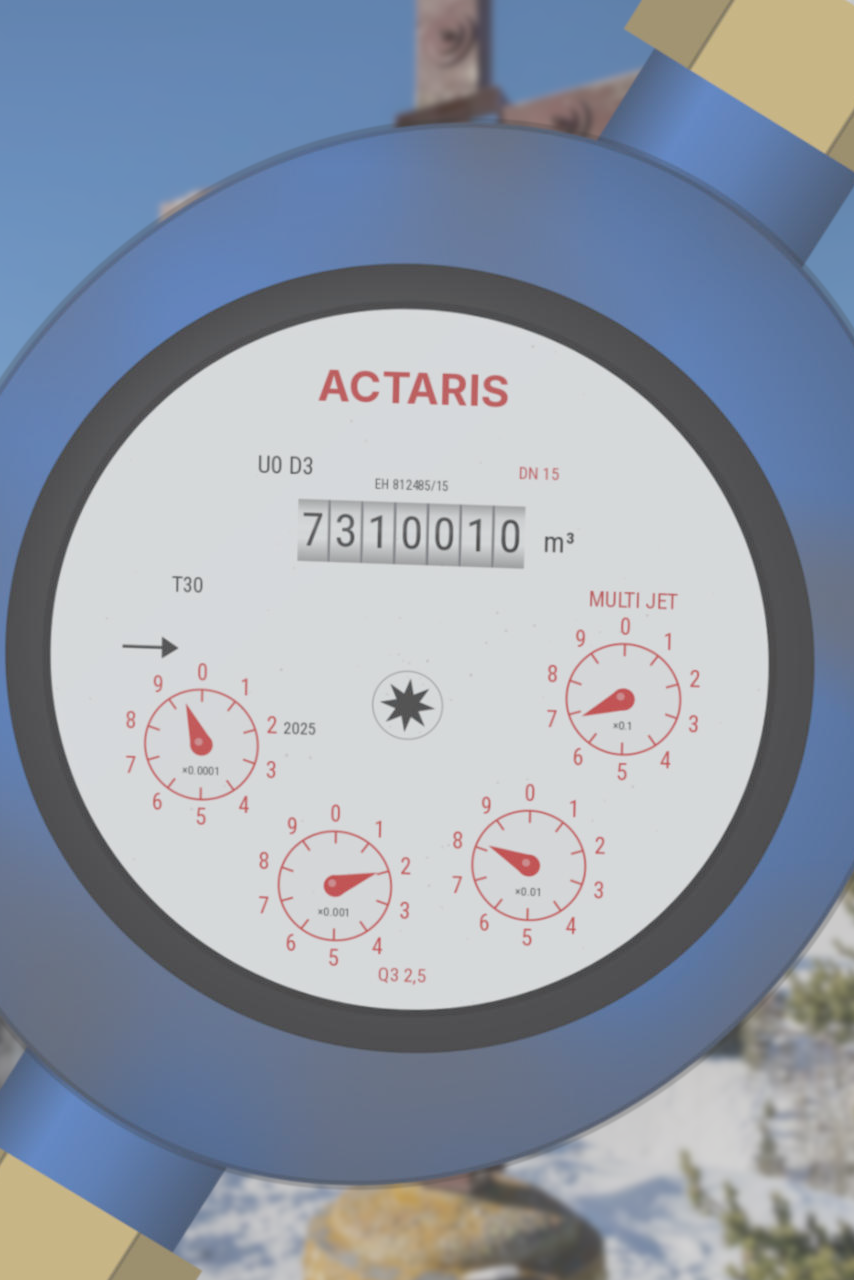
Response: 7310010.6819
